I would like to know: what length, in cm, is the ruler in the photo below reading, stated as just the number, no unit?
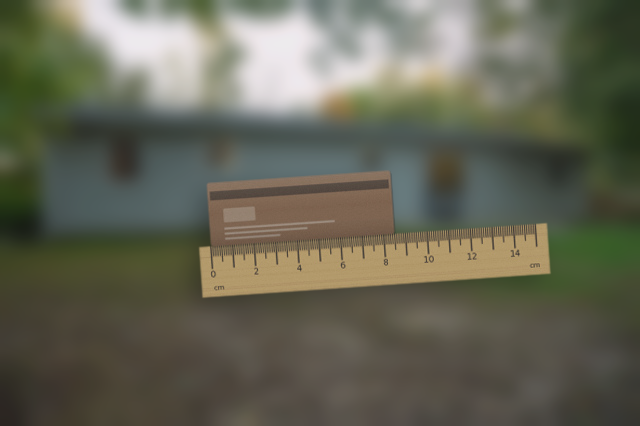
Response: 8.5
